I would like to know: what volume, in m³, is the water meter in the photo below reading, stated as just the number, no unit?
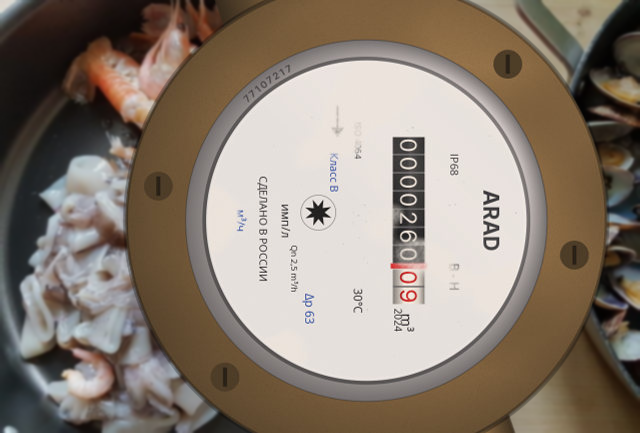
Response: 260.09
